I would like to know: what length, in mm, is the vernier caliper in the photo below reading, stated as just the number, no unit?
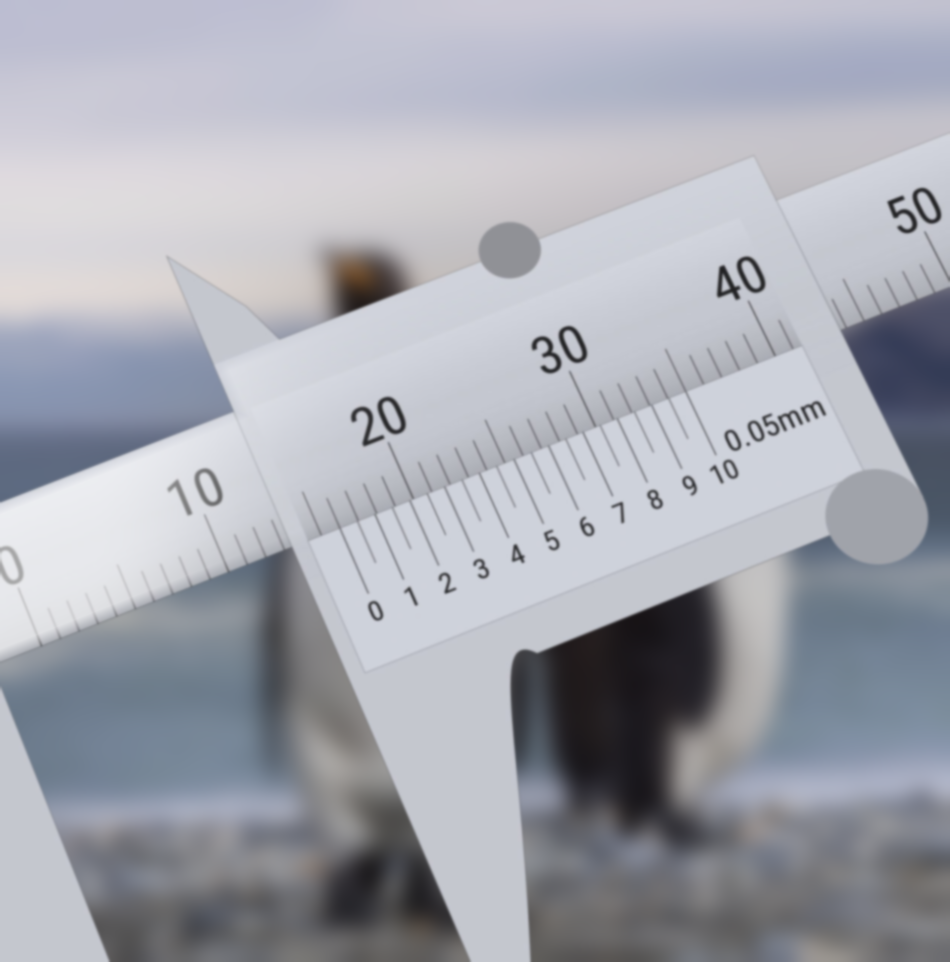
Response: 16.0
